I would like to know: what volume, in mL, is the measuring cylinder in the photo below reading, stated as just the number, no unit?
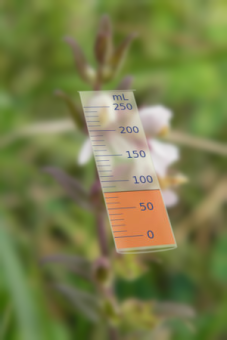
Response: 80
